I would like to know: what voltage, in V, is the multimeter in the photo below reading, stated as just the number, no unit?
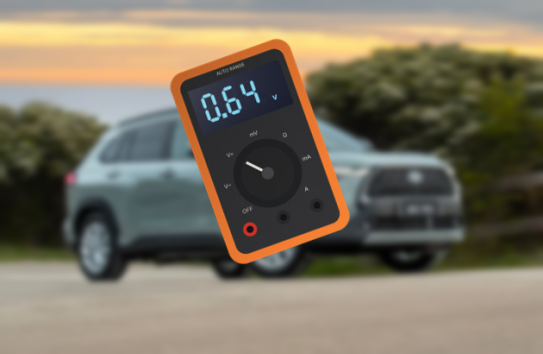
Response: 0.64
